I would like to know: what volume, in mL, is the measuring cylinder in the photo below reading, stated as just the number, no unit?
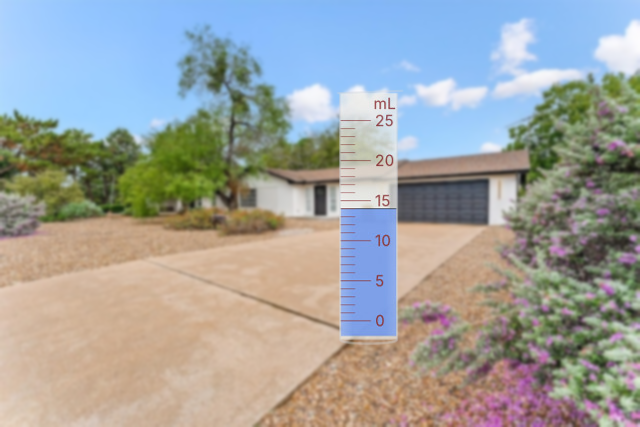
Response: 14
